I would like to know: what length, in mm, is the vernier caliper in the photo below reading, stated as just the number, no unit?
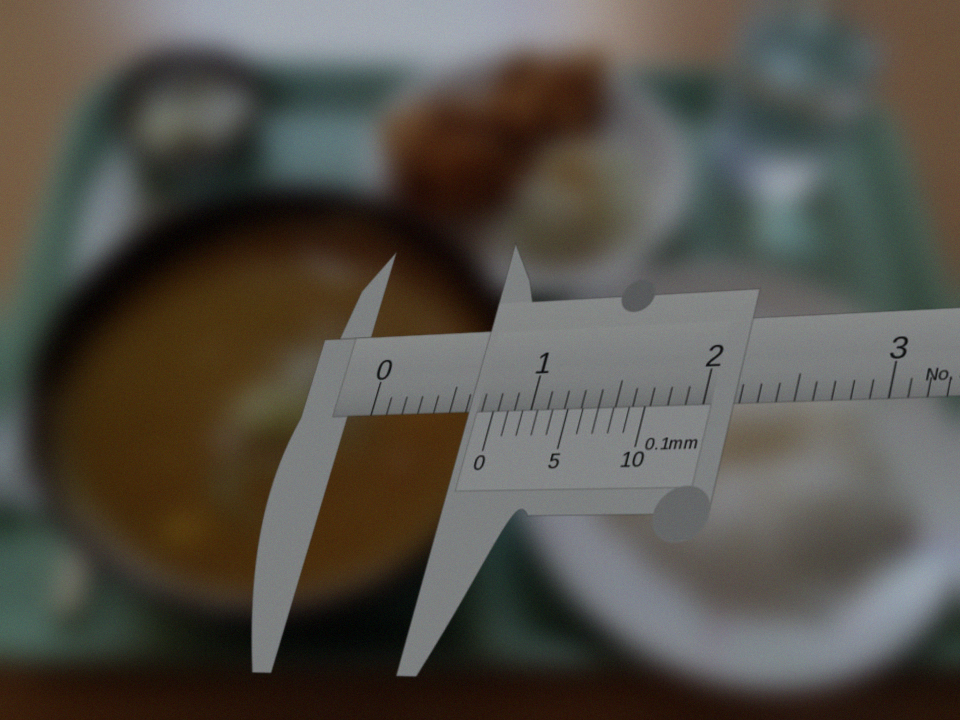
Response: 7.7
